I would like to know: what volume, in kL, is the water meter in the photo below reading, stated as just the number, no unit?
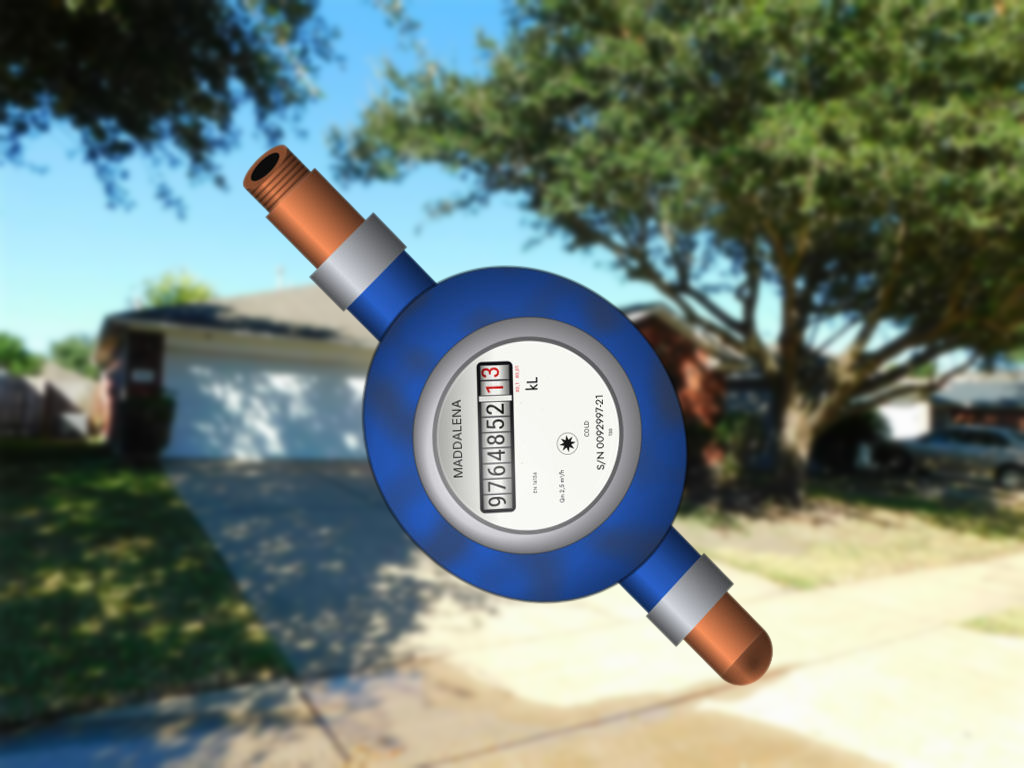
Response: 9764852.13
